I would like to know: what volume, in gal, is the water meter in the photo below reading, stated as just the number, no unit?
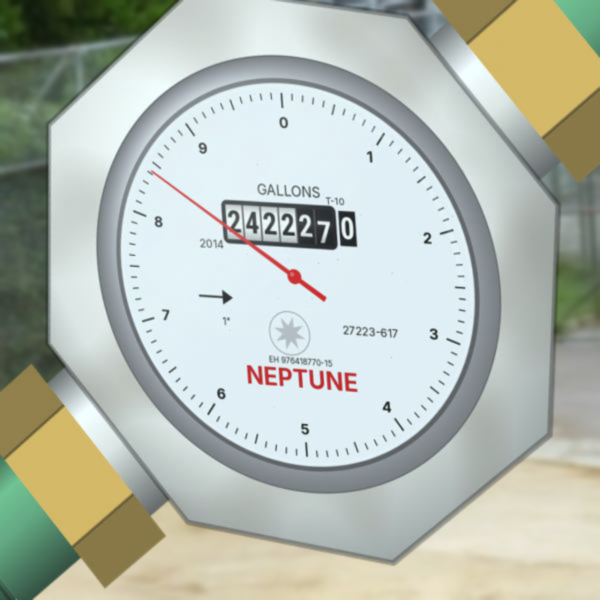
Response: 2422268.4
